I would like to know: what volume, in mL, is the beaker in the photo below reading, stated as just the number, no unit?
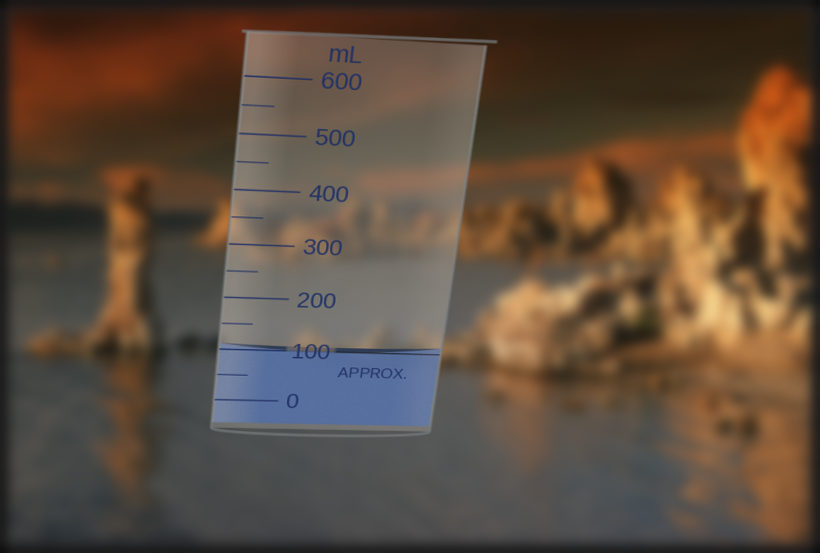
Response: 100
